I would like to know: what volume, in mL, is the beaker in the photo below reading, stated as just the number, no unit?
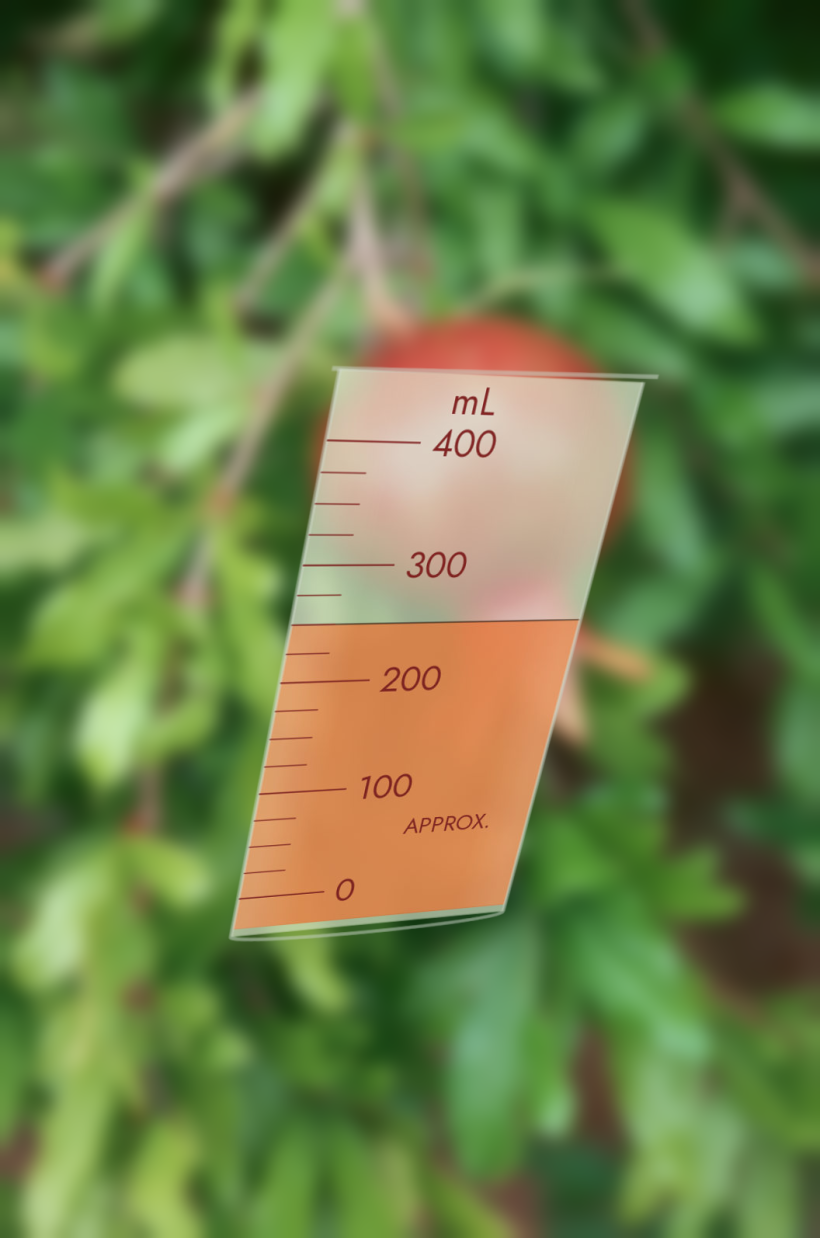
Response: 250
